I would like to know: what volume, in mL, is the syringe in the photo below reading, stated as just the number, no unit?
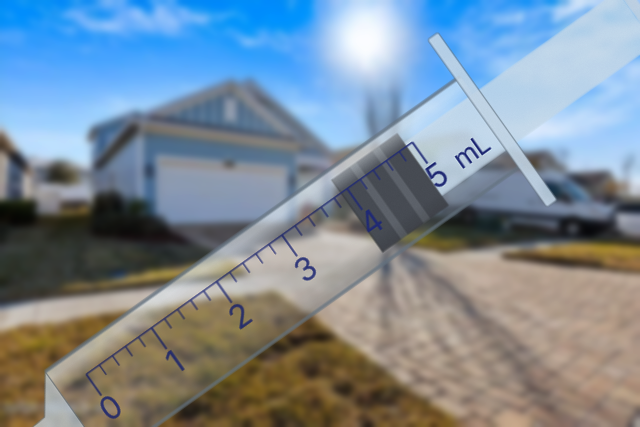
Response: 3.9
